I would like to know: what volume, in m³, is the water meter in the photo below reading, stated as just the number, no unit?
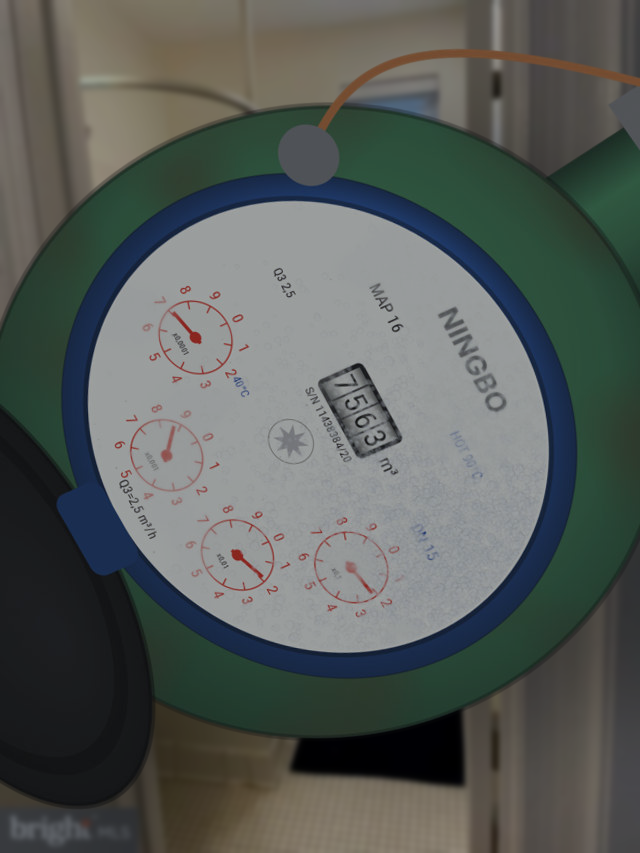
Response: 7563.2187
